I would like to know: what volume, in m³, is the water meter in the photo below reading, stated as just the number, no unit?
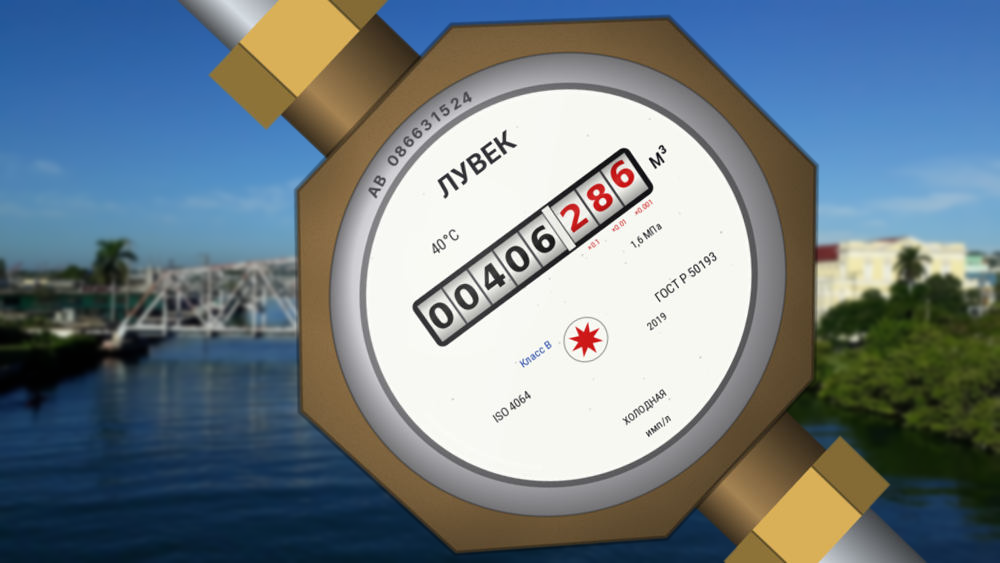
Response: 406.286
